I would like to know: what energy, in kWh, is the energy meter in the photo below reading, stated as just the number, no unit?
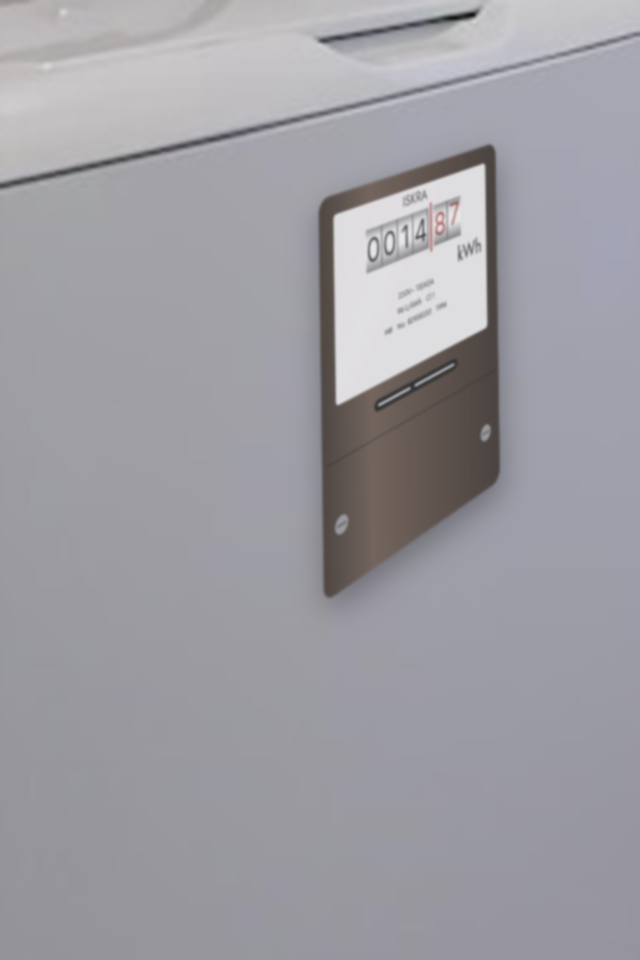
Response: 14.87
